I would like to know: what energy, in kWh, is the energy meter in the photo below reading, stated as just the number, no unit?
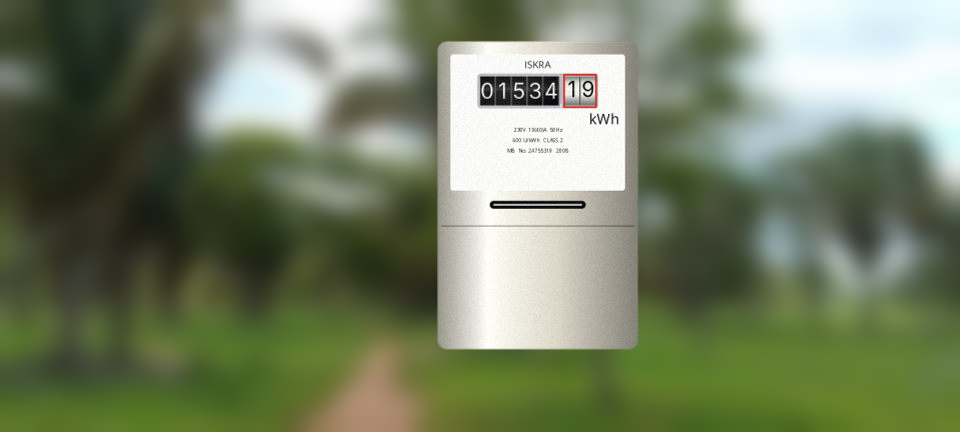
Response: 1534.19
